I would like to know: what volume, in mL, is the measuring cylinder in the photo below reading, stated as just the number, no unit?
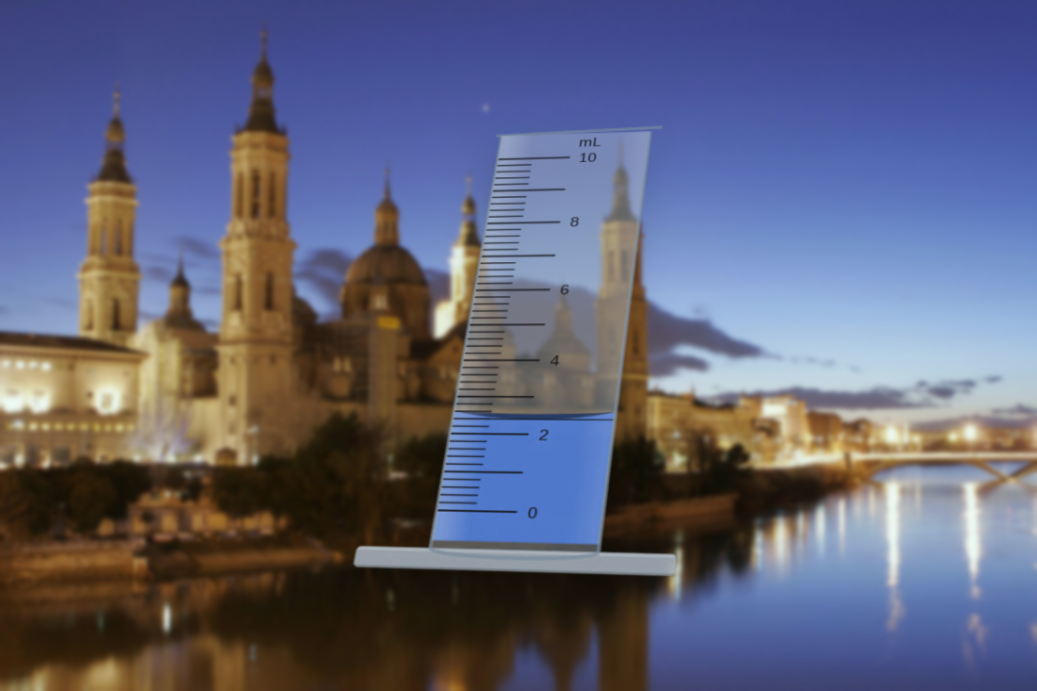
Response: 2.4
